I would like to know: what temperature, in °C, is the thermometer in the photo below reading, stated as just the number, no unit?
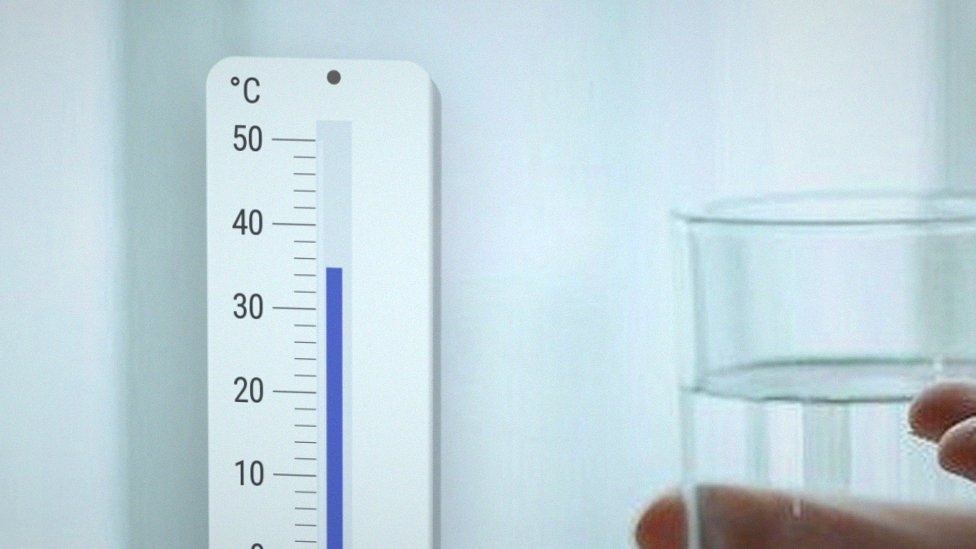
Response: 35
